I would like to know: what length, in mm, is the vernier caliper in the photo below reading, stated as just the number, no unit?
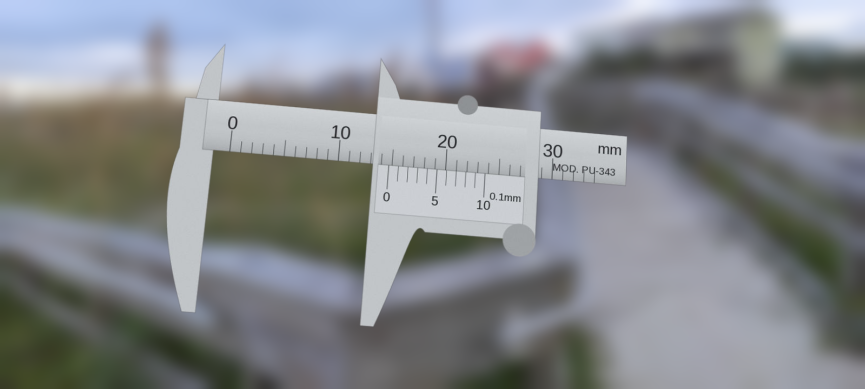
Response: 14.7
